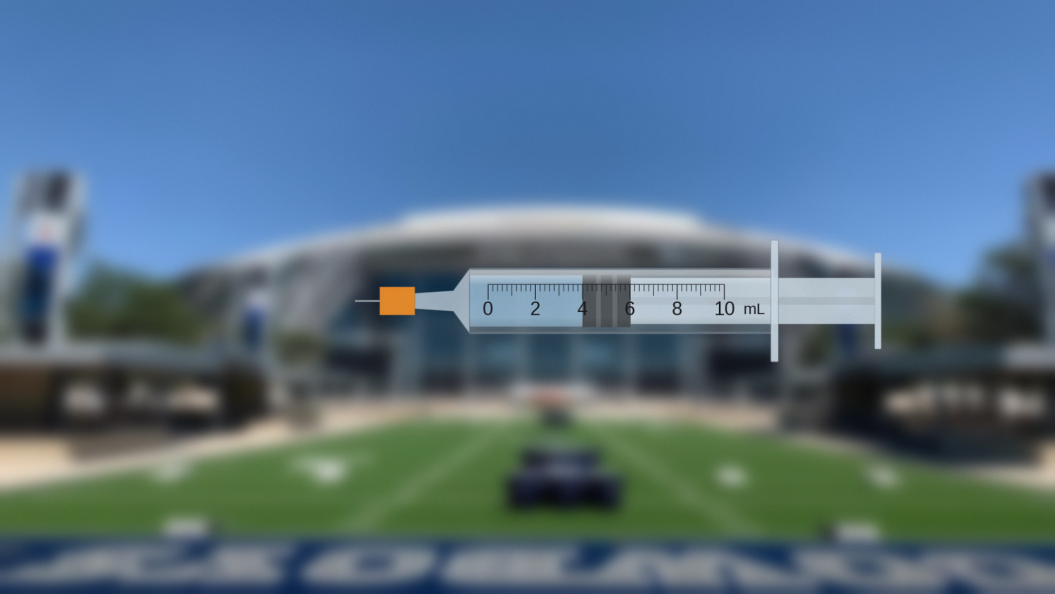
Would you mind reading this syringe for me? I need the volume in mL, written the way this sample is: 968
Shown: 4
